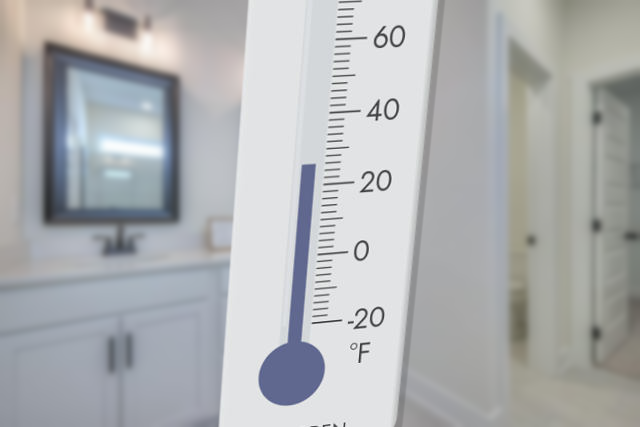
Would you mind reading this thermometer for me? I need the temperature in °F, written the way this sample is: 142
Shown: 26
